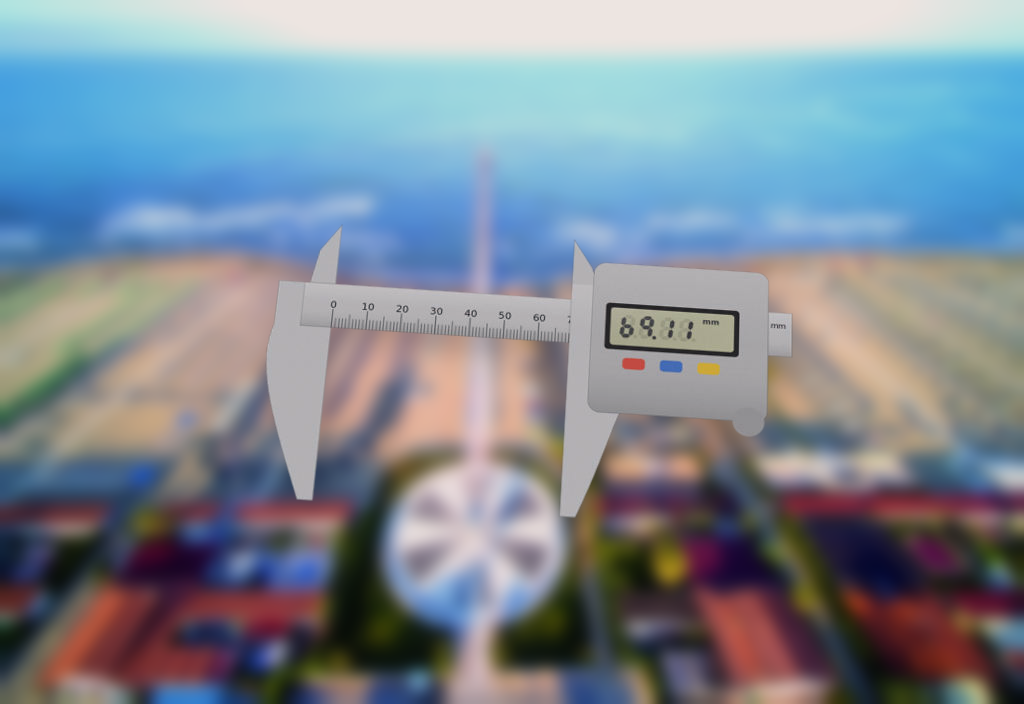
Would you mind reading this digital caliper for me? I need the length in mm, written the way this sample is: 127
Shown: 69.11
